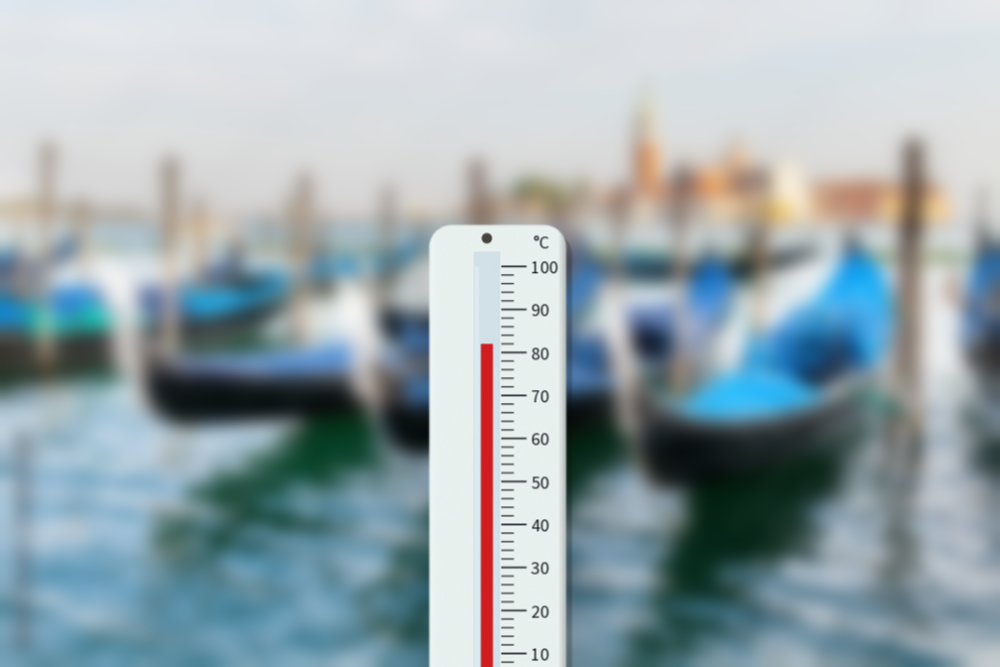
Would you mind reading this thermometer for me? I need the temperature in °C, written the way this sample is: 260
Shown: 82
